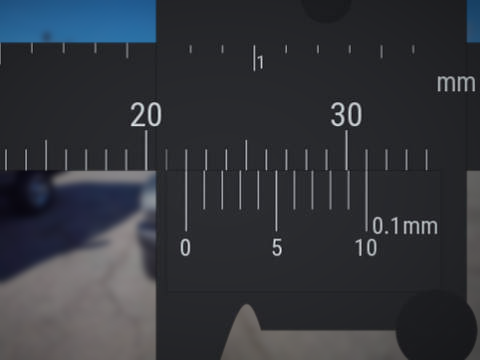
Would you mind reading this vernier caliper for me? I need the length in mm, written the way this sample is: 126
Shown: 22.0
